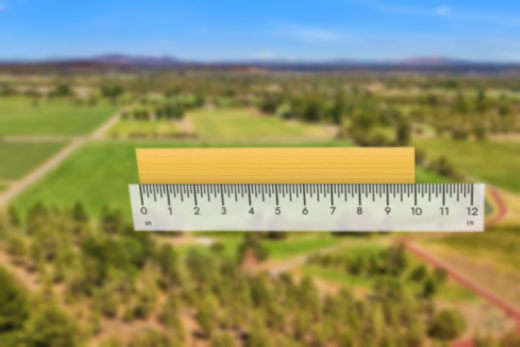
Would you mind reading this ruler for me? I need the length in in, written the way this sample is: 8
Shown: 10
